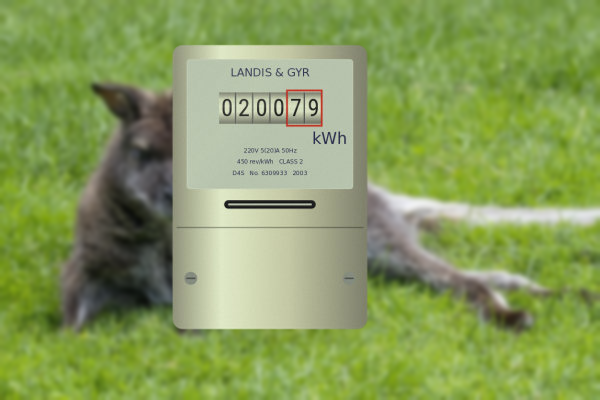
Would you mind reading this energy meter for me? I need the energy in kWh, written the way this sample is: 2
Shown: 200.79
